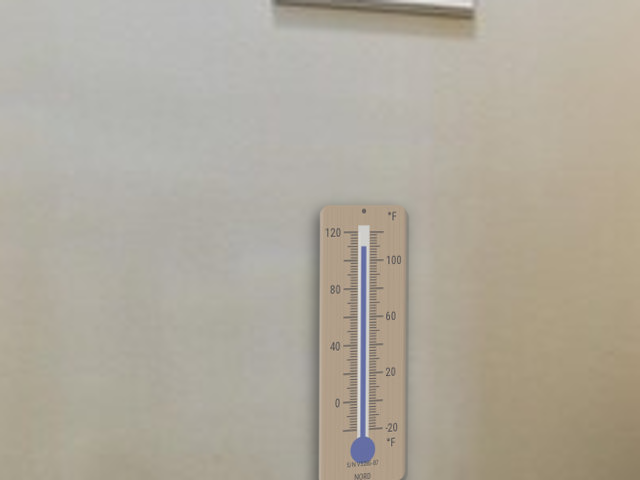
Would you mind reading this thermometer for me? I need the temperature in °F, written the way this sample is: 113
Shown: 110
